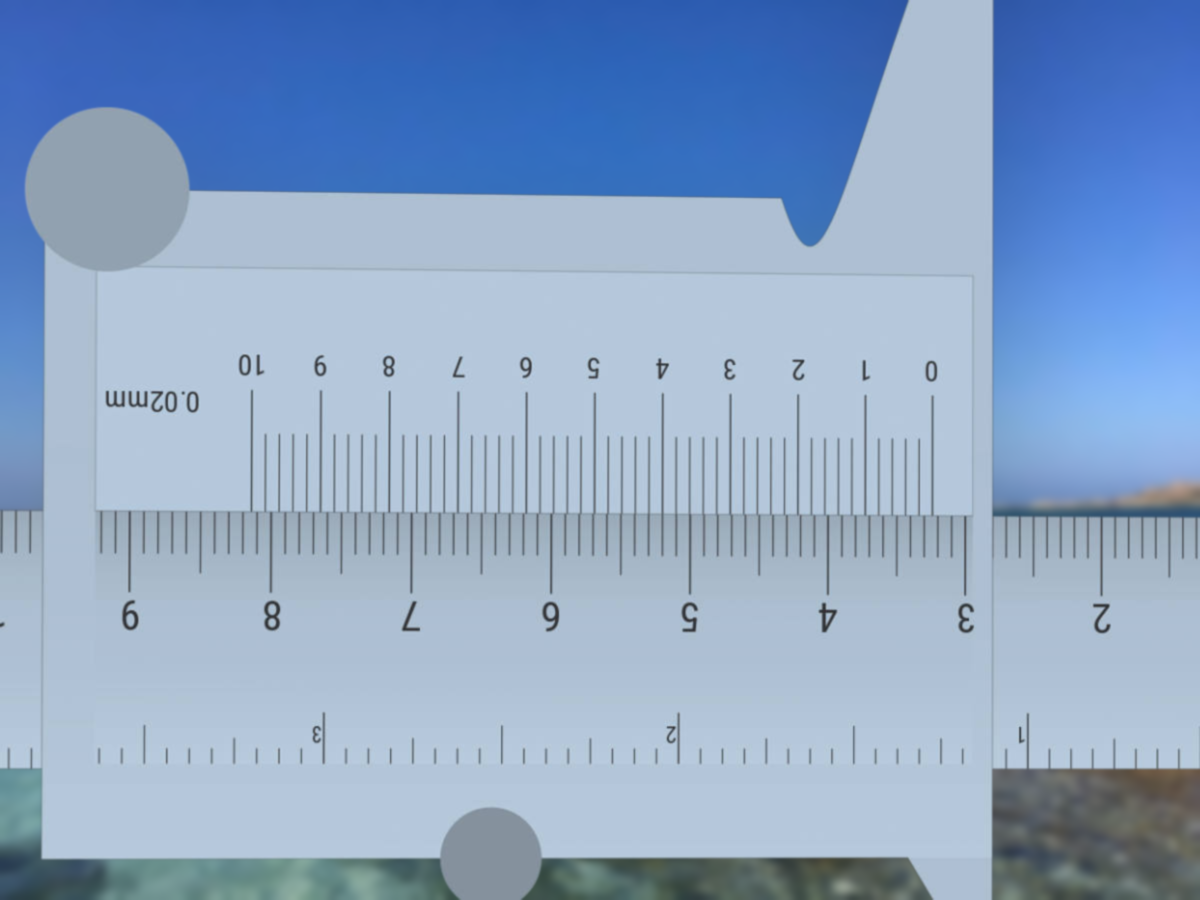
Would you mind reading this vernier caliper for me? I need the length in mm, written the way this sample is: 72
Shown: 32.4
